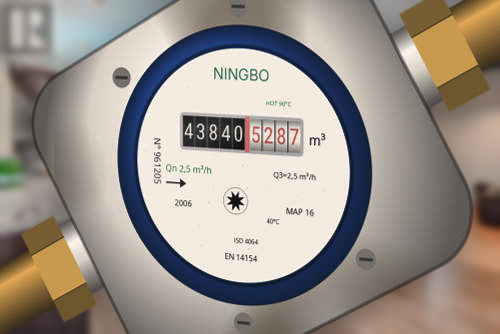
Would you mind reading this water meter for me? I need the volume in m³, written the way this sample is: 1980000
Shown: 43840.5287
